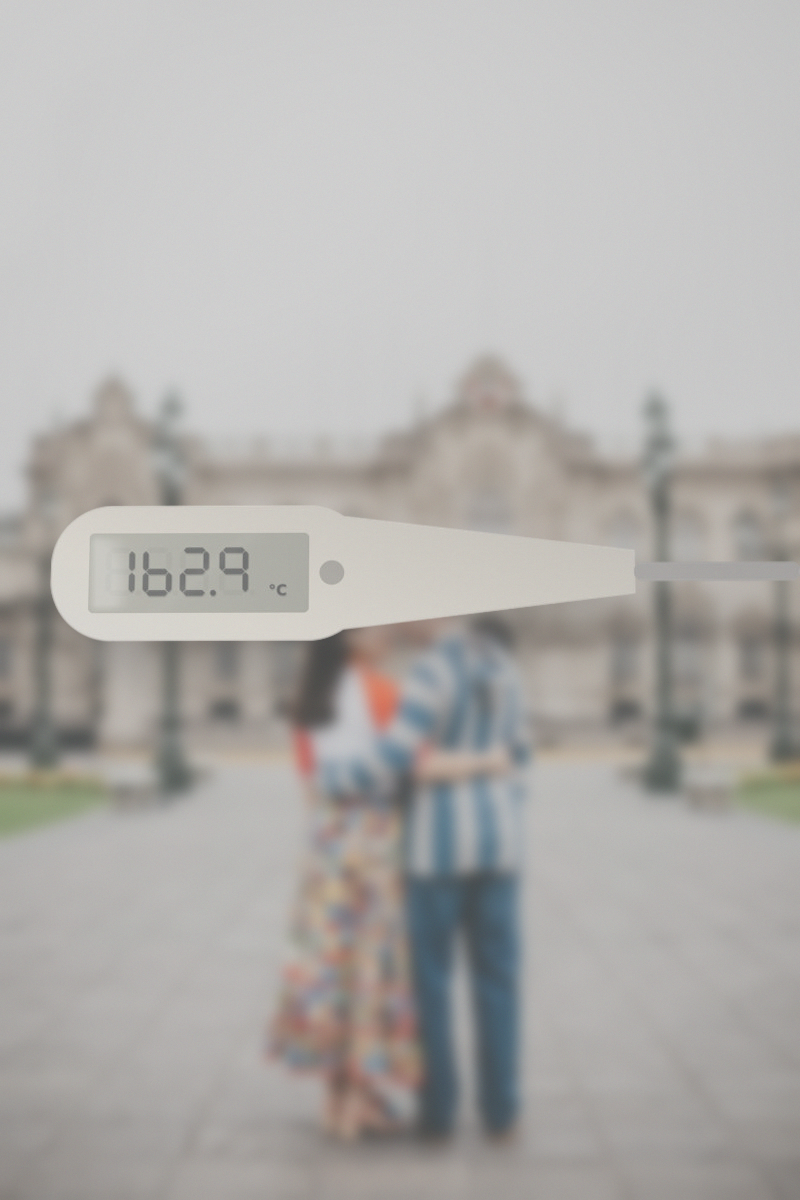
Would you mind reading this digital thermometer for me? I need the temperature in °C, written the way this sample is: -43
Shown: 162.9
